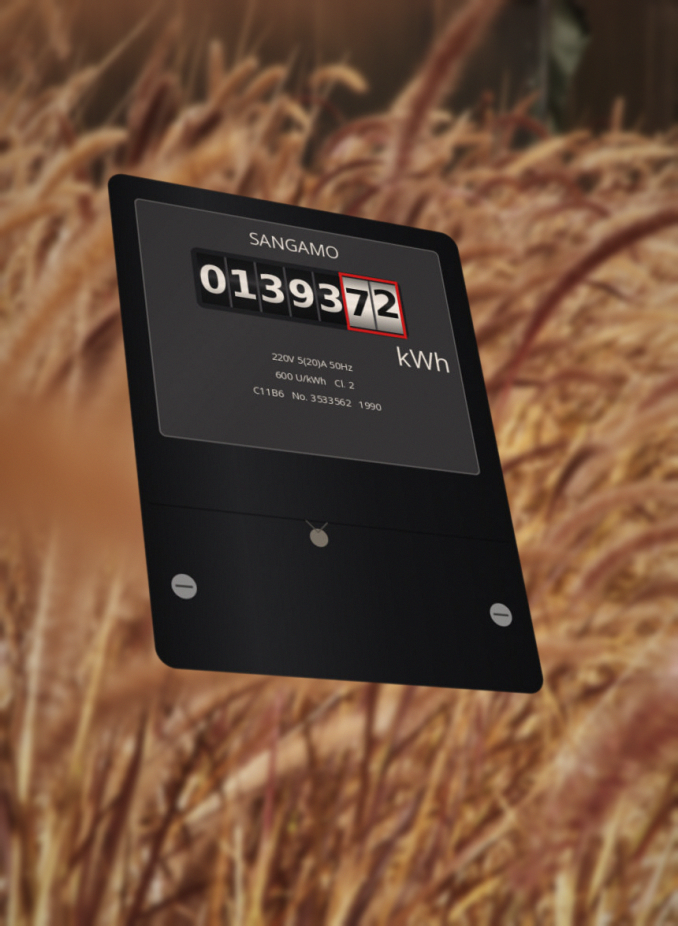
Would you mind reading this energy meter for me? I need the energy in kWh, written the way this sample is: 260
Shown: 1393.72
